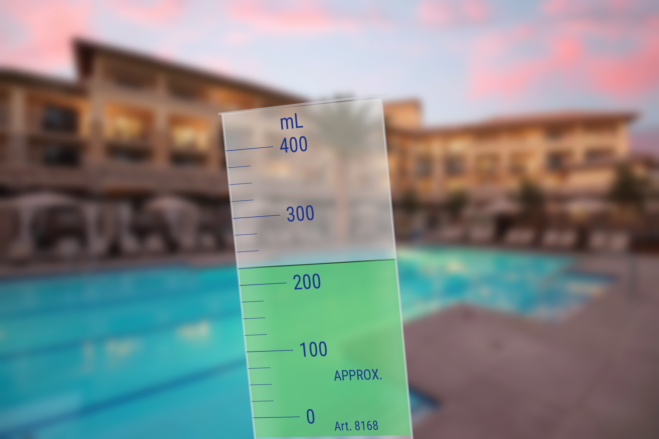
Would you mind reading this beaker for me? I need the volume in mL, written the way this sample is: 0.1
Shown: 225
